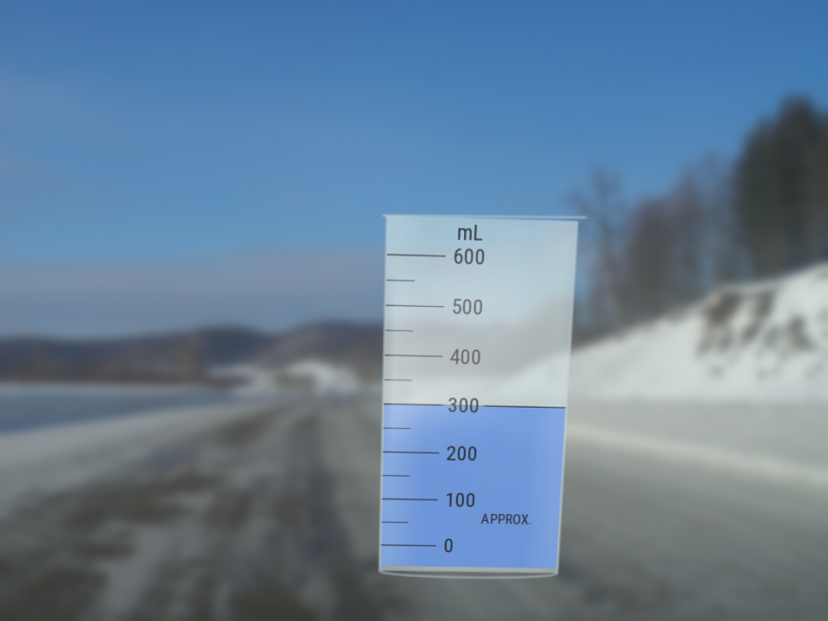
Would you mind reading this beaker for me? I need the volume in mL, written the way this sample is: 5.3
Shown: 300
